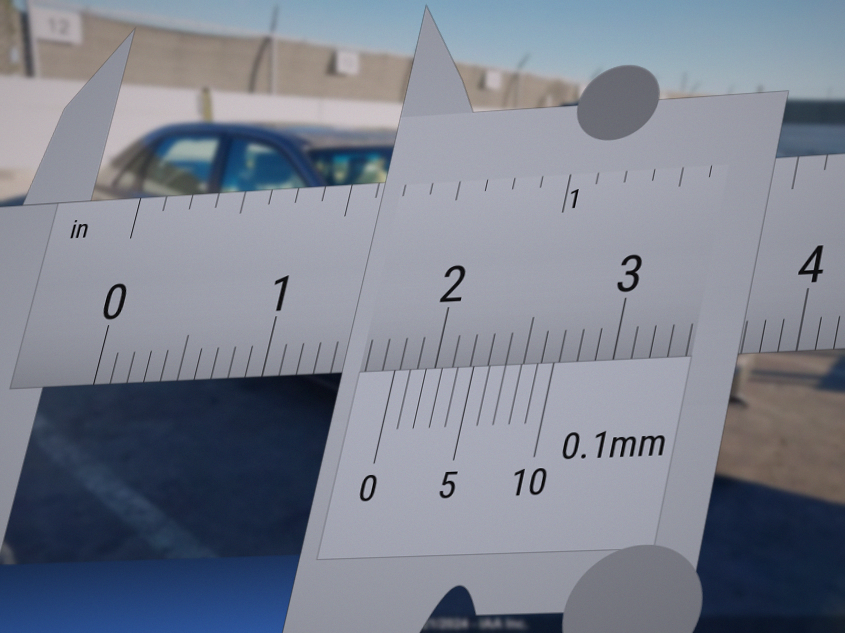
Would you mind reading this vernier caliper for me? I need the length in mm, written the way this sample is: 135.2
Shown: 17.7
